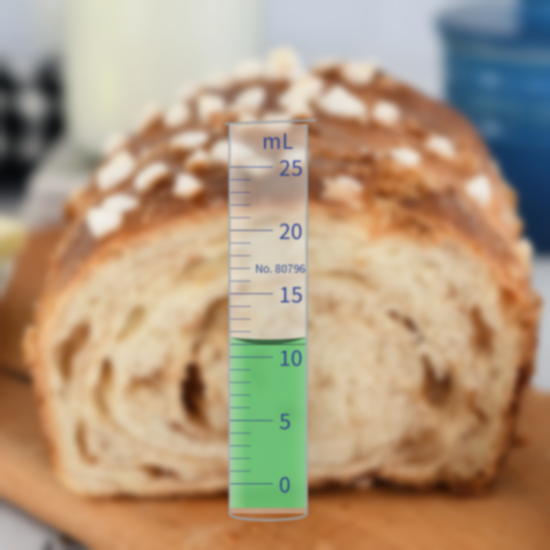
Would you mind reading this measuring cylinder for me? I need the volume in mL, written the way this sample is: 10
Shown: 11
